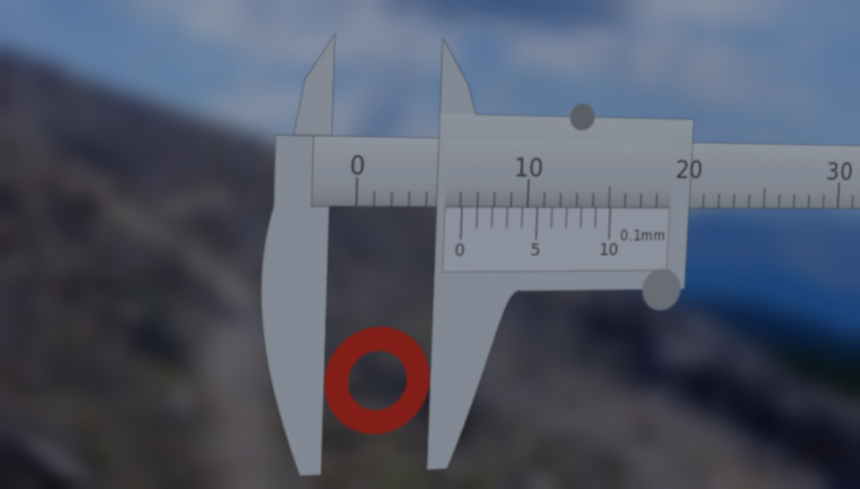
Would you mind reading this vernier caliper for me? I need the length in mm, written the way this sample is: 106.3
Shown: 6.1
